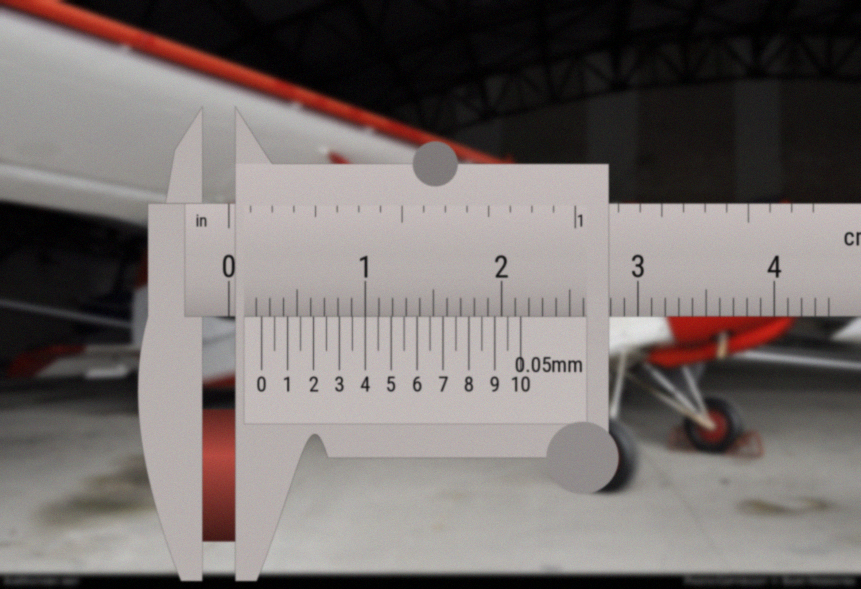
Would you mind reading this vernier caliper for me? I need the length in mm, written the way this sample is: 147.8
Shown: 2.4
